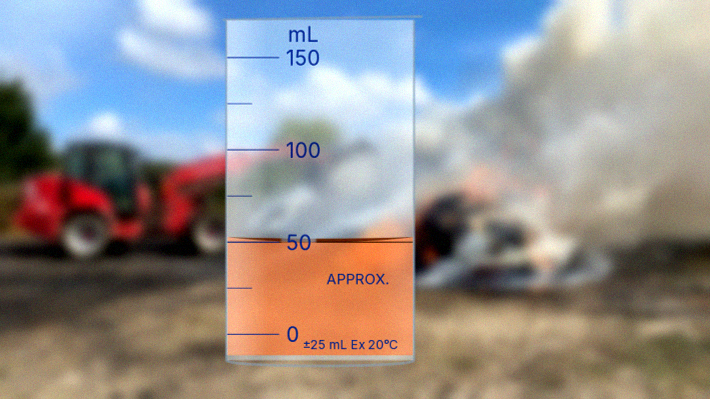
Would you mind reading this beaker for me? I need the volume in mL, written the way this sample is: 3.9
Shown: 50
